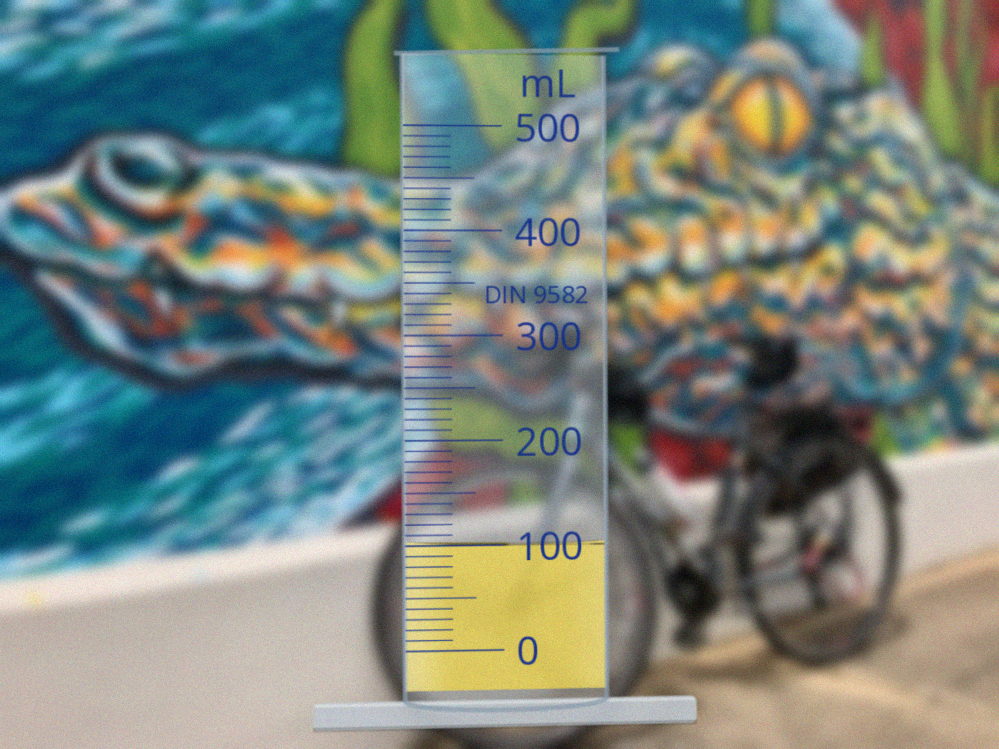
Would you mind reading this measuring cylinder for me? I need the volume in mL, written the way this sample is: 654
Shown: 100
